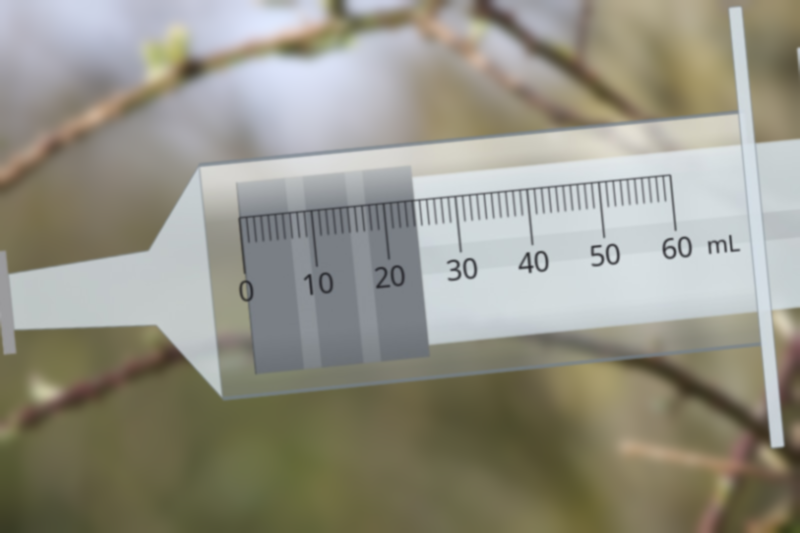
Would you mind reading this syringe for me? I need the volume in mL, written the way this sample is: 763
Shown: 0
